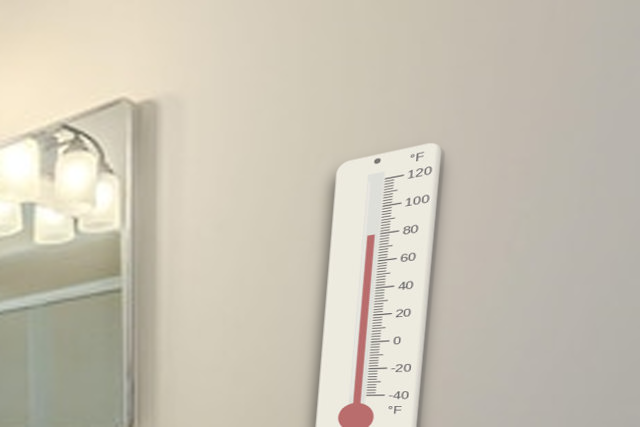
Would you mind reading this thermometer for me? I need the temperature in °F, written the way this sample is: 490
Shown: 80
